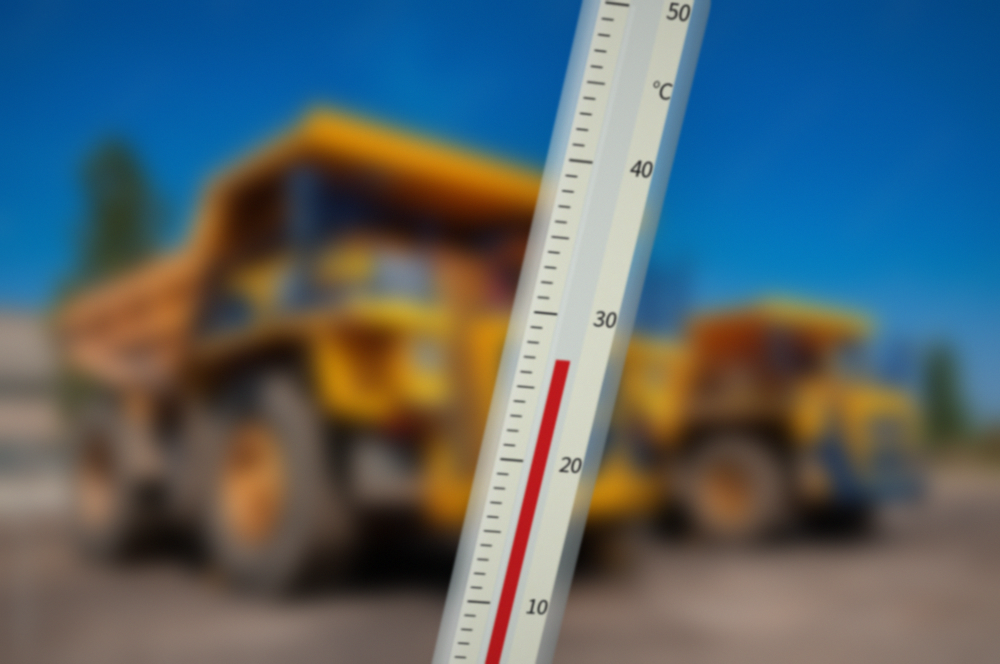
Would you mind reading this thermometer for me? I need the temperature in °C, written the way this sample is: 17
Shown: 27
